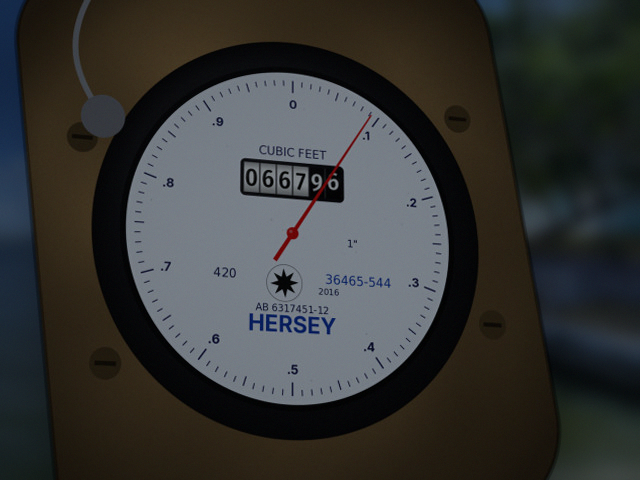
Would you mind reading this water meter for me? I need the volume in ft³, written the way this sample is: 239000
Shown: 66796.09
